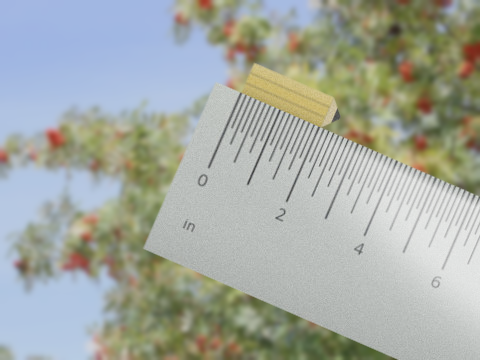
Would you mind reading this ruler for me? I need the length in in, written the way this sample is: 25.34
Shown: 2.375
